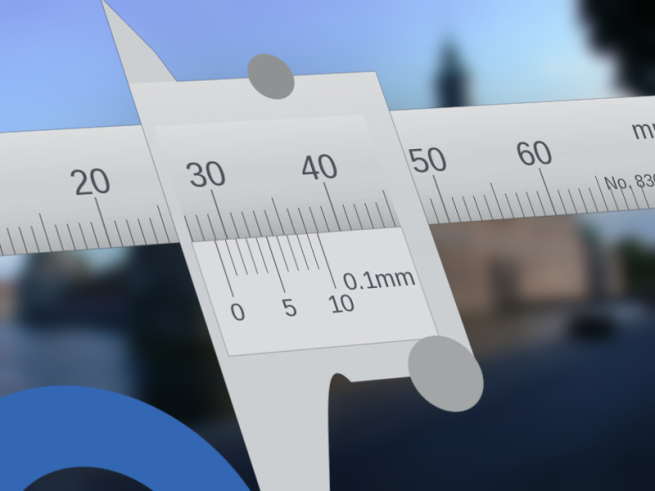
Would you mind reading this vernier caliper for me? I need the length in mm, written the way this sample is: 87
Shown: 28.9
